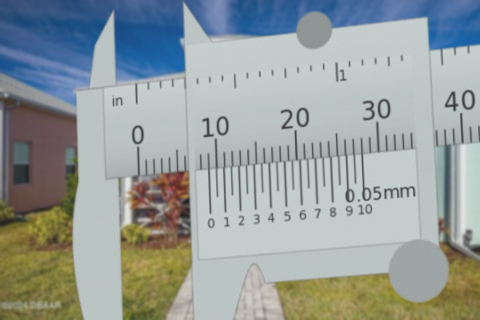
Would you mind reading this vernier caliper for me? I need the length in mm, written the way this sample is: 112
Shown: 9.0
